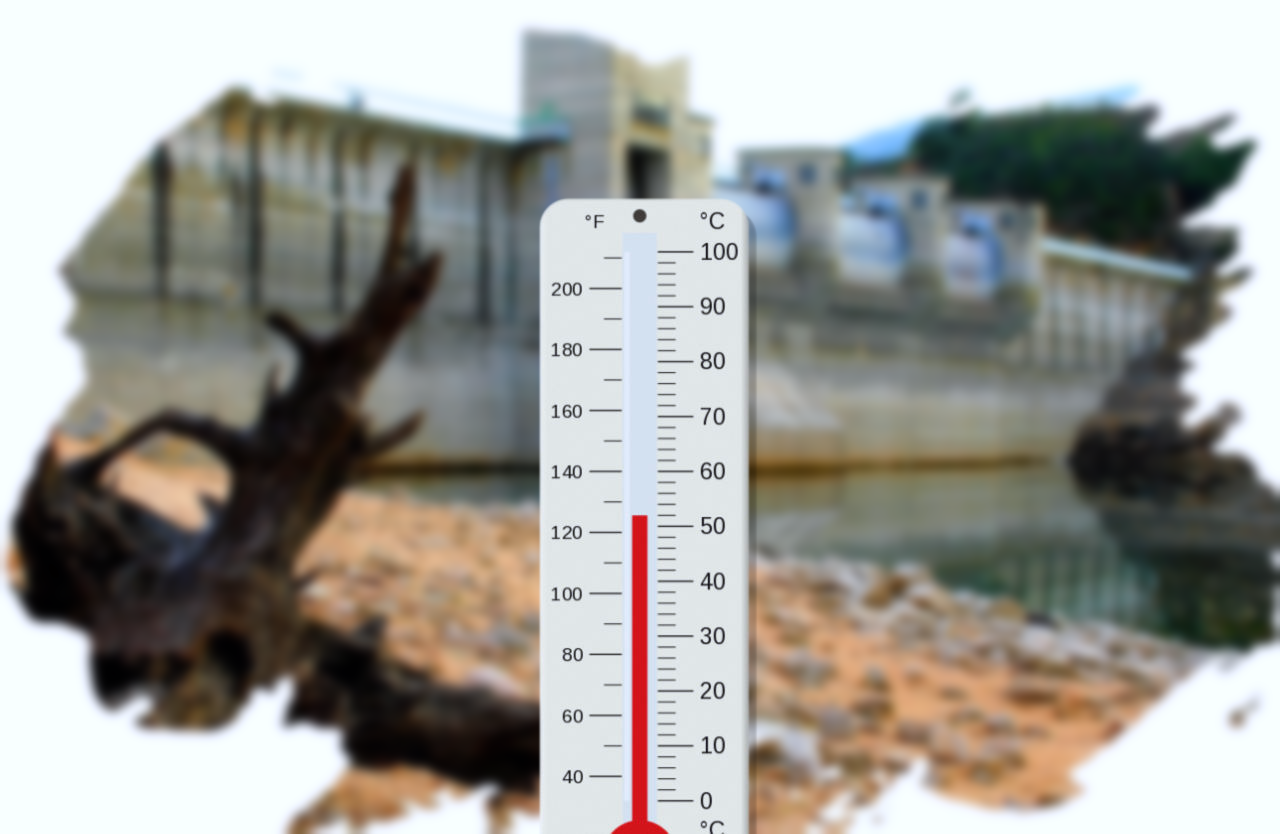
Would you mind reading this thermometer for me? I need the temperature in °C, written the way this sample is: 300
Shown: 52
